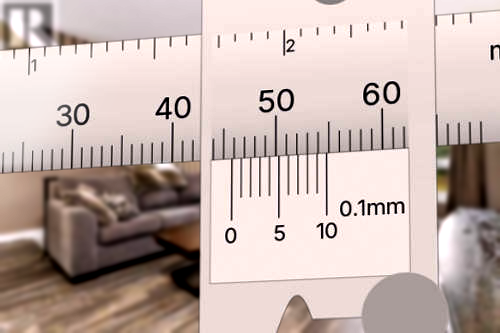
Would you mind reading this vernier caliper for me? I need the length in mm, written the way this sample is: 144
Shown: 45.8
